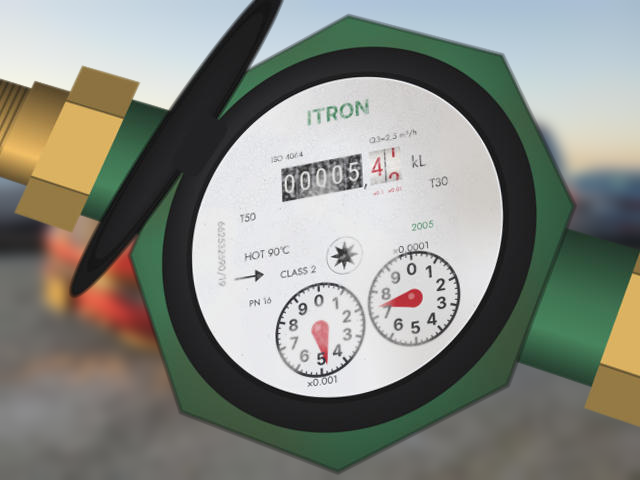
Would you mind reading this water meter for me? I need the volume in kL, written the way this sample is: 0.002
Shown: 5.4147
